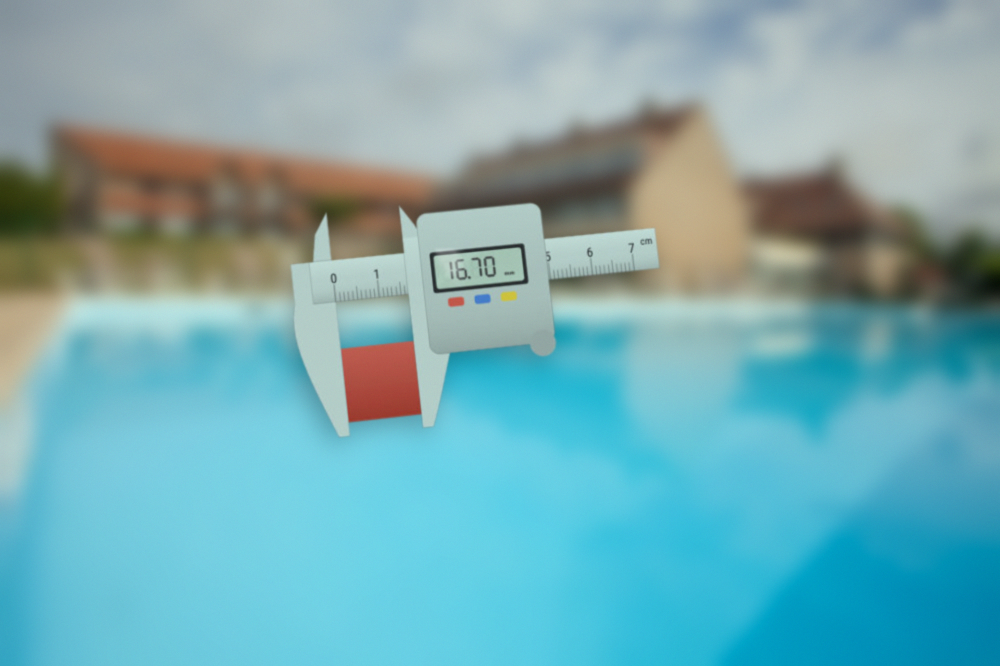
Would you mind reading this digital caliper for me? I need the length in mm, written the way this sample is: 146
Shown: 16.70
